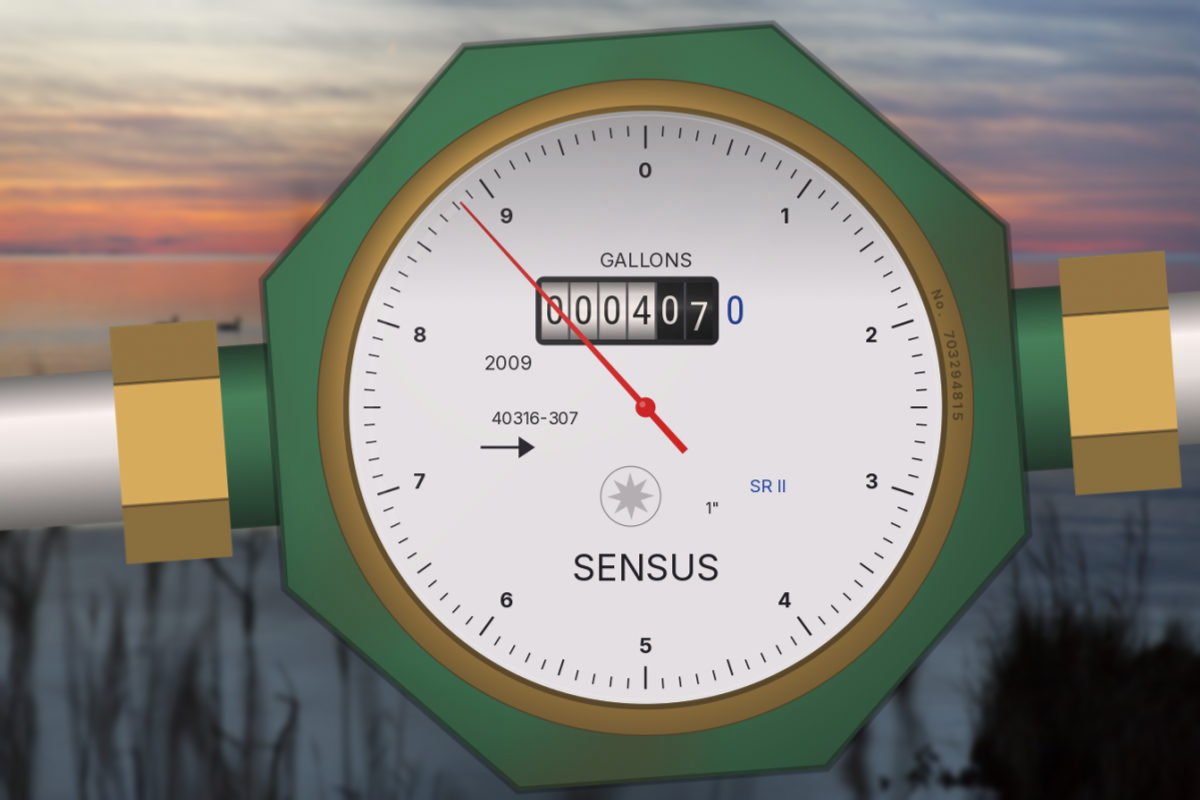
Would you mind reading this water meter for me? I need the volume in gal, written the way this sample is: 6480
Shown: 4068.8
